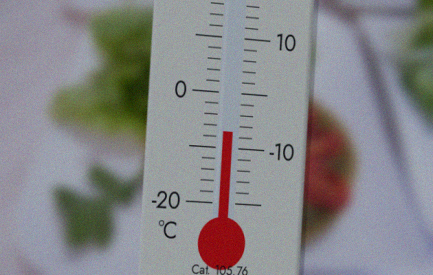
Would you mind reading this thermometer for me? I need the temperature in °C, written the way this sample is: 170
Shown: -7
